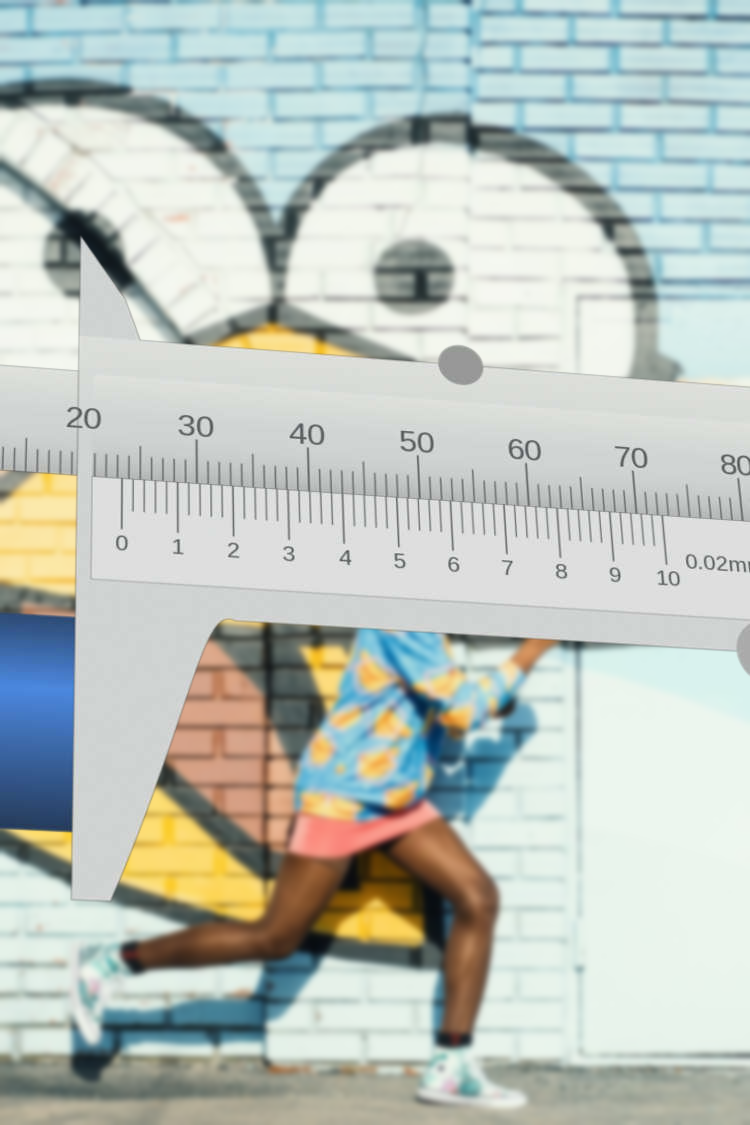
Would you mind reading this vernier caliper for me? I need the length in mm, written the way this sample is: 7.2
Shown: 23.4
